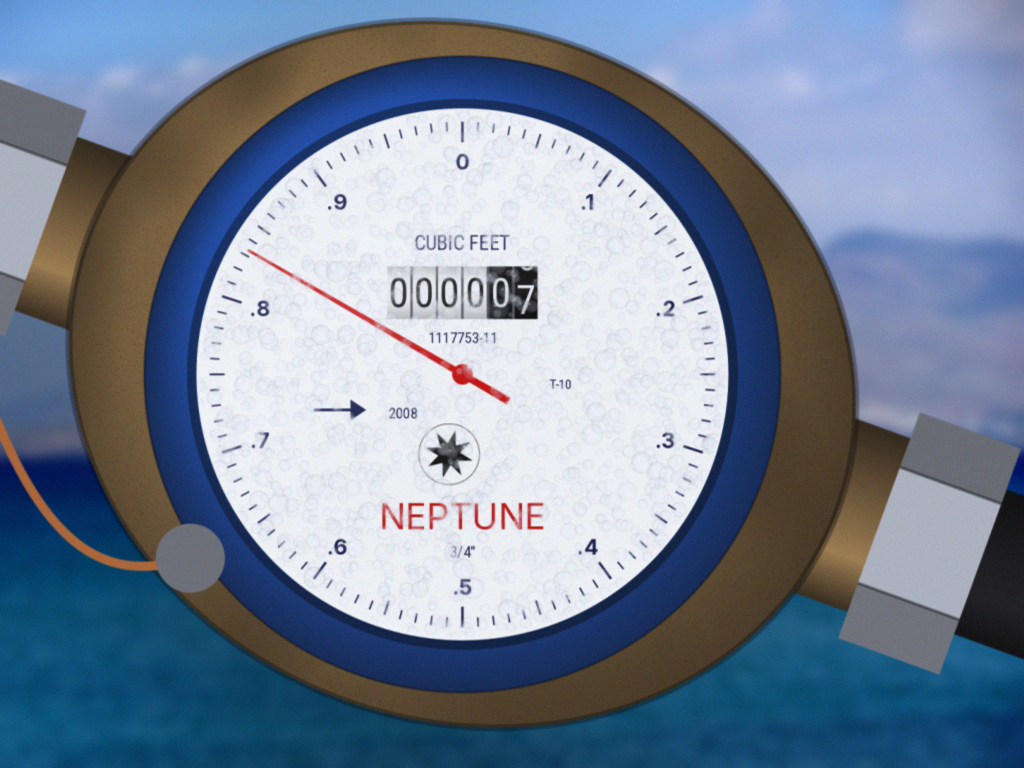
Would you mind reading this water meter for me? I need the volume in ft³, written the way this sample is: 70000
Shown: 6.83
